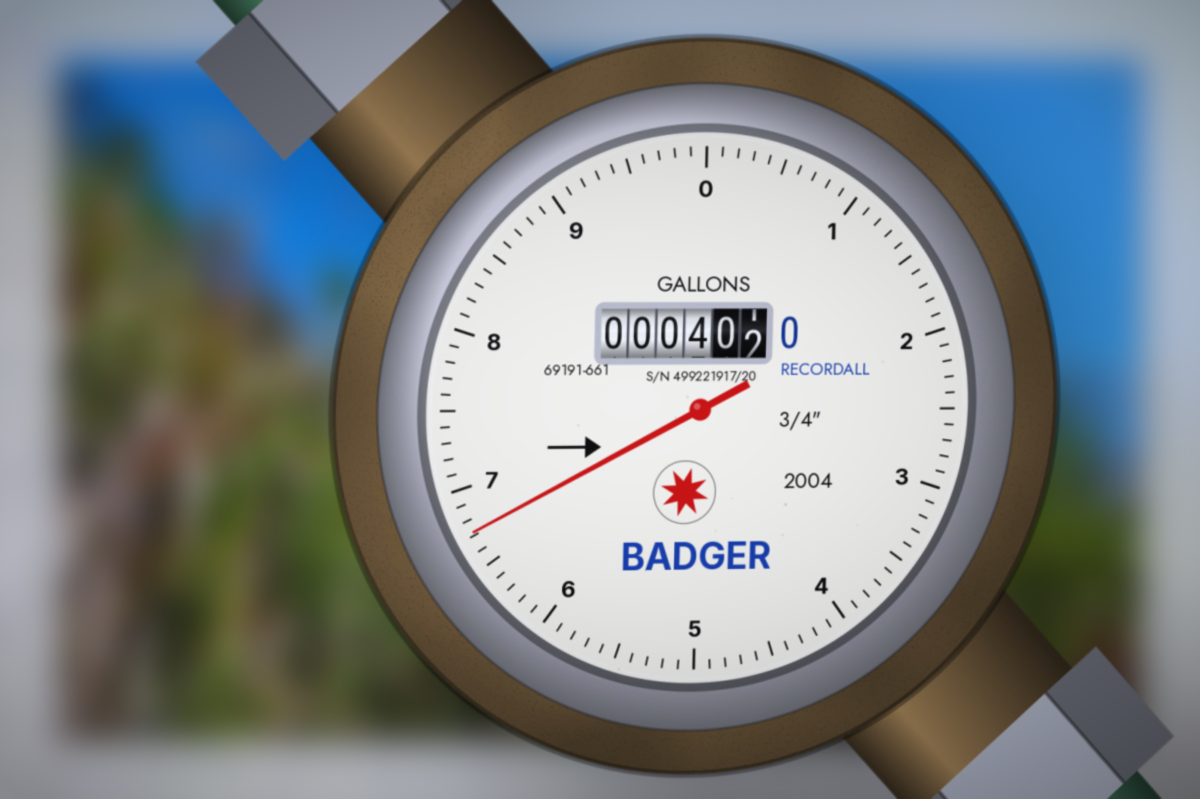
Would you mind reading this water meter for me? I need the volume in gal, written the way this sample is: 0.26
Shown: 4016.7
